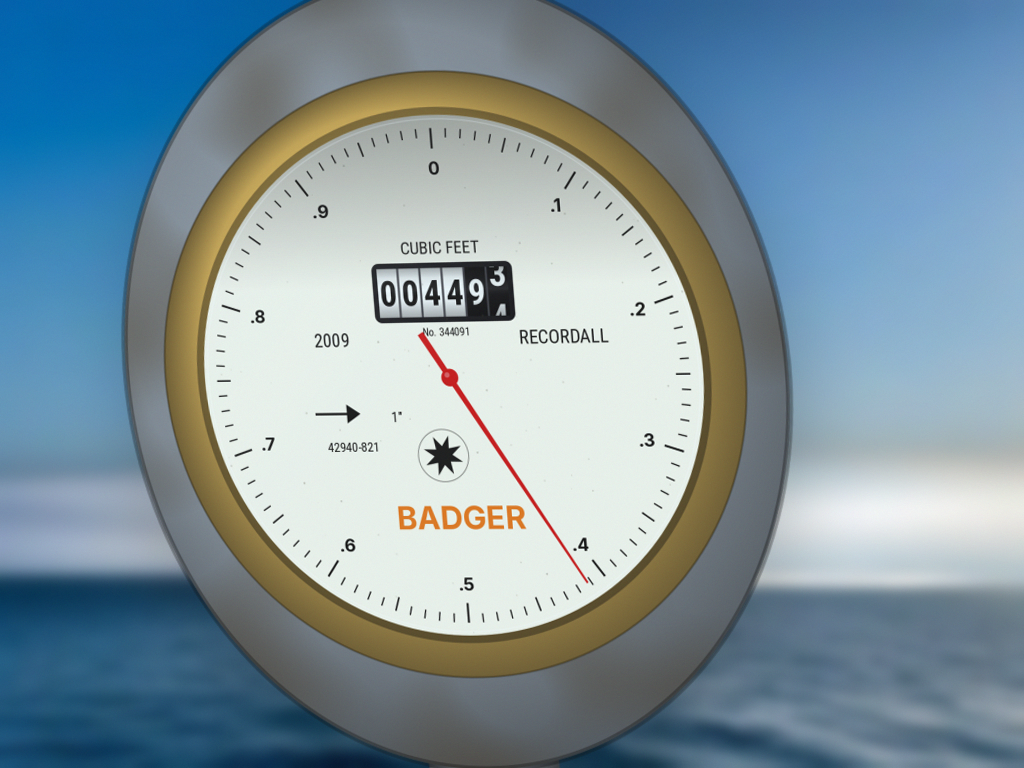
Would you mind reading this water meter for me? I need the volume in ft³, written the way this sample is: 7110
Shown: 4493.41
